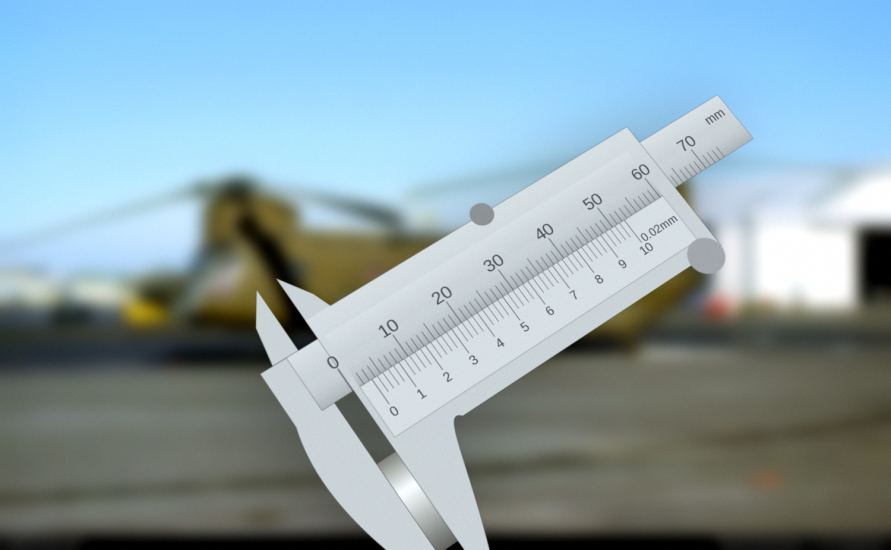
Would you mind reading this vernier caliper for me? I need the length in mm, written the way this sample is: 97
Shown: 3.4
